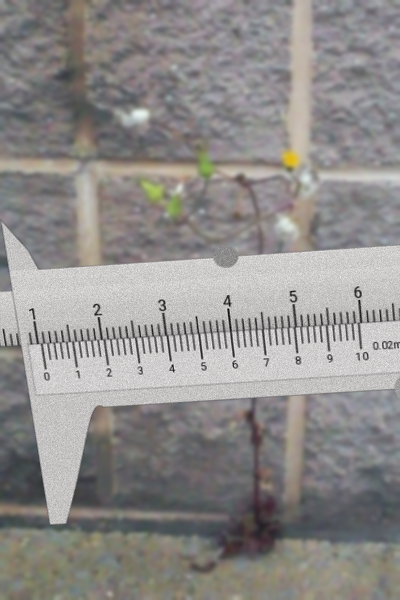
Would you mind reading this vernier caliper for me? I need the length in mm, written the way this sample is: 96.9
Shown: 10.6
